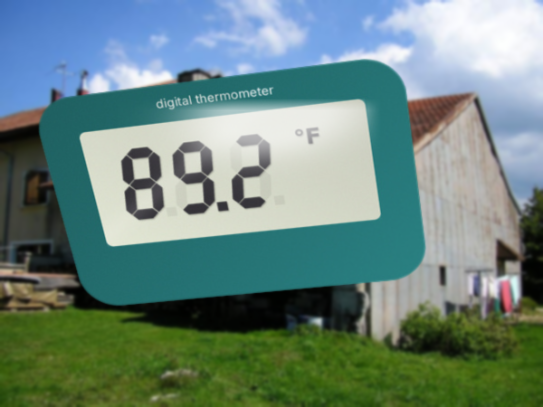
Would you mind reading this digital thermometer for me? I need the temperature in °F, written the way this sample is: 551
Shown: 89.2
